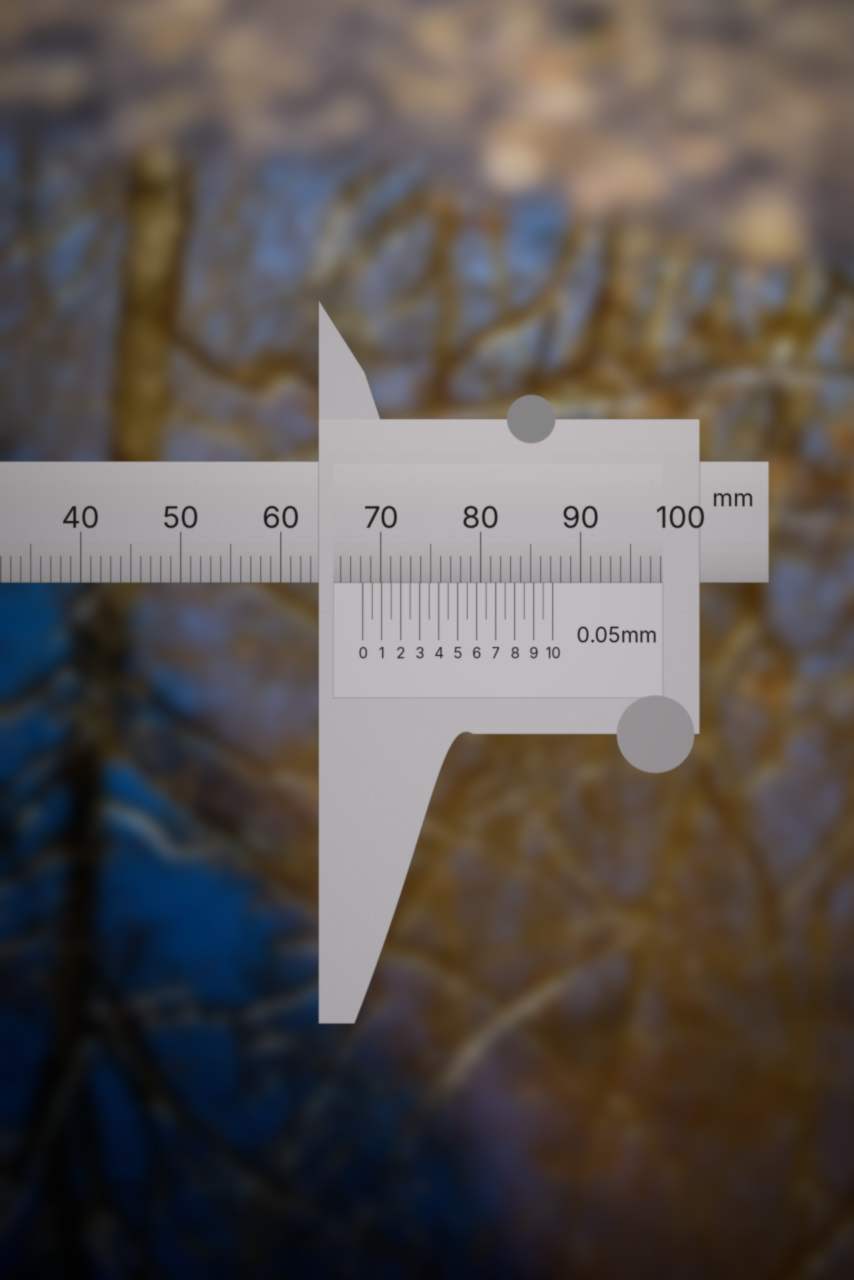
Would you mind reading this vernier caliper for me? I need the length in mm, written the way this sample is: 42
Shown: 68.2
